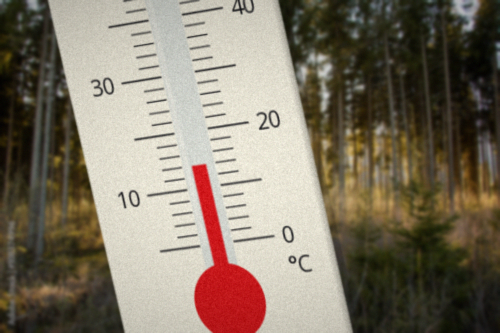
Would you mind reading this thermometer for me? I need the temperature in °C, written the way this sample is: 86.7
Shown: 14
